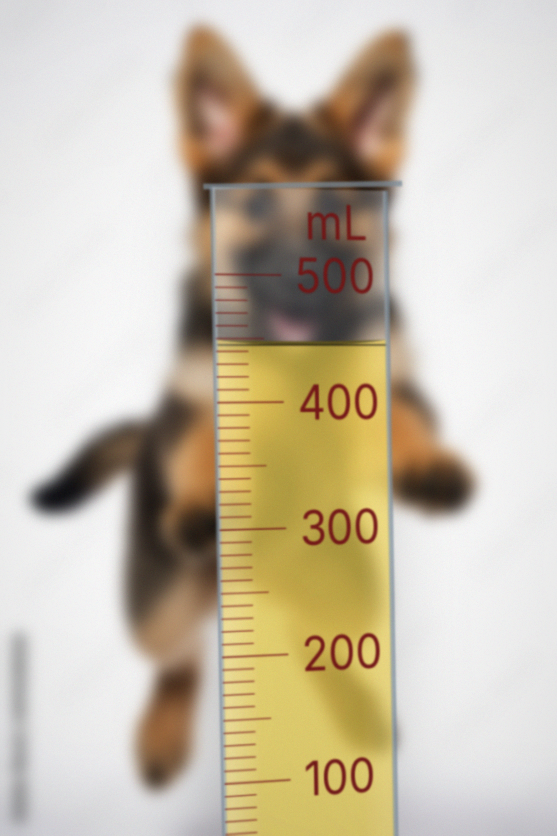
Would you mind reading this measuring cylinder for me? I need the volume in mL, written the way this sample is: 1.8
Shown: 445
